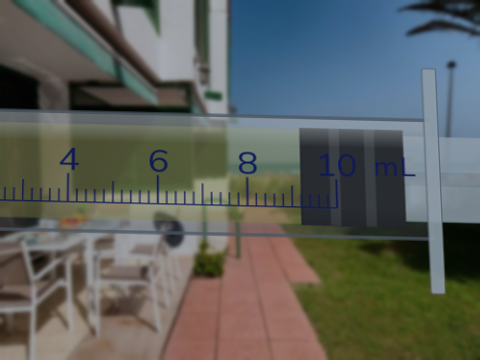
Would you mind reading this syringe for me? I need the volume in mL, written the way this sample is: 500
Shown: 9.2
